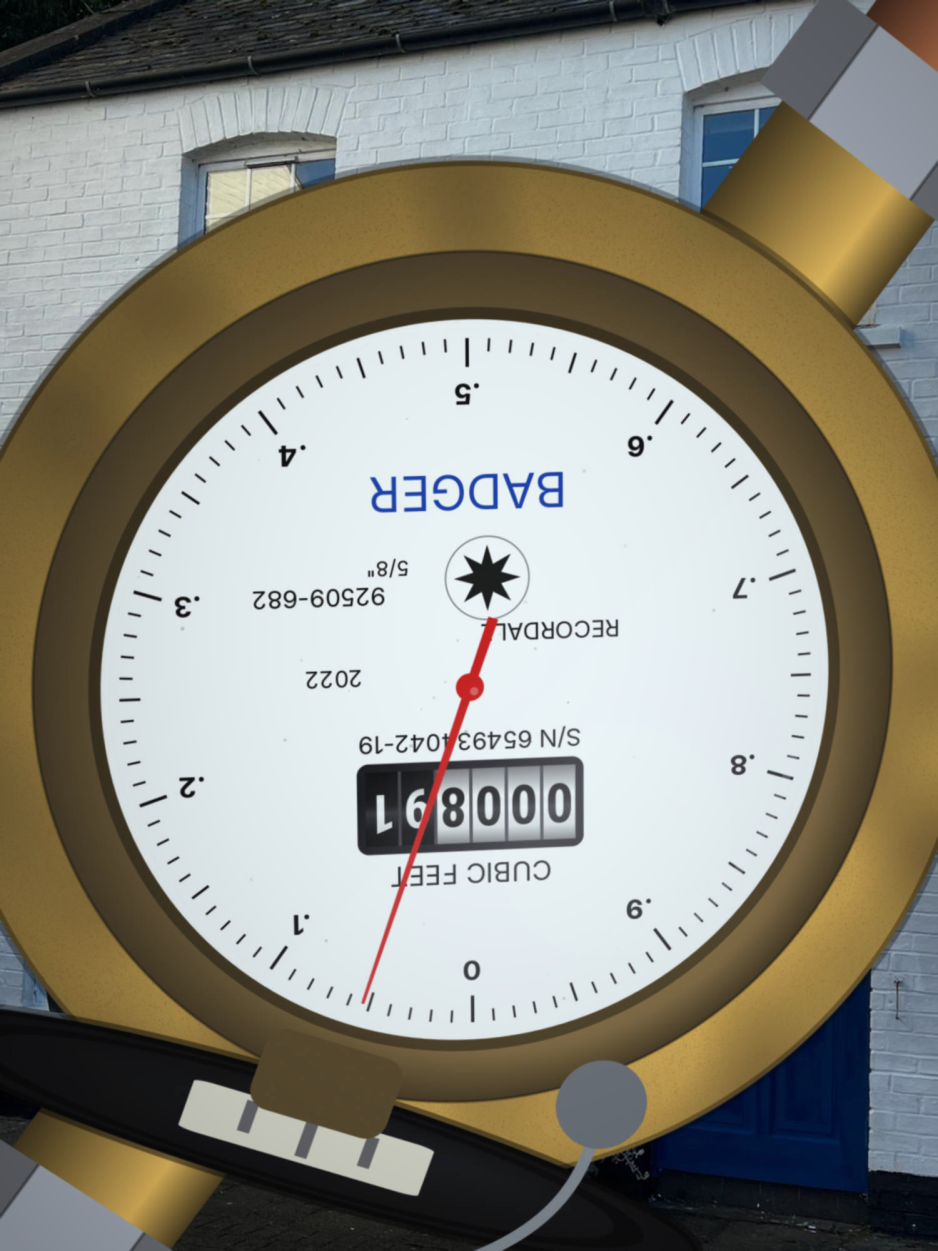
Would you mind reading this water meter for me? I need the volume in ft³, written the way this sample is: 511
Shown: 891.05
